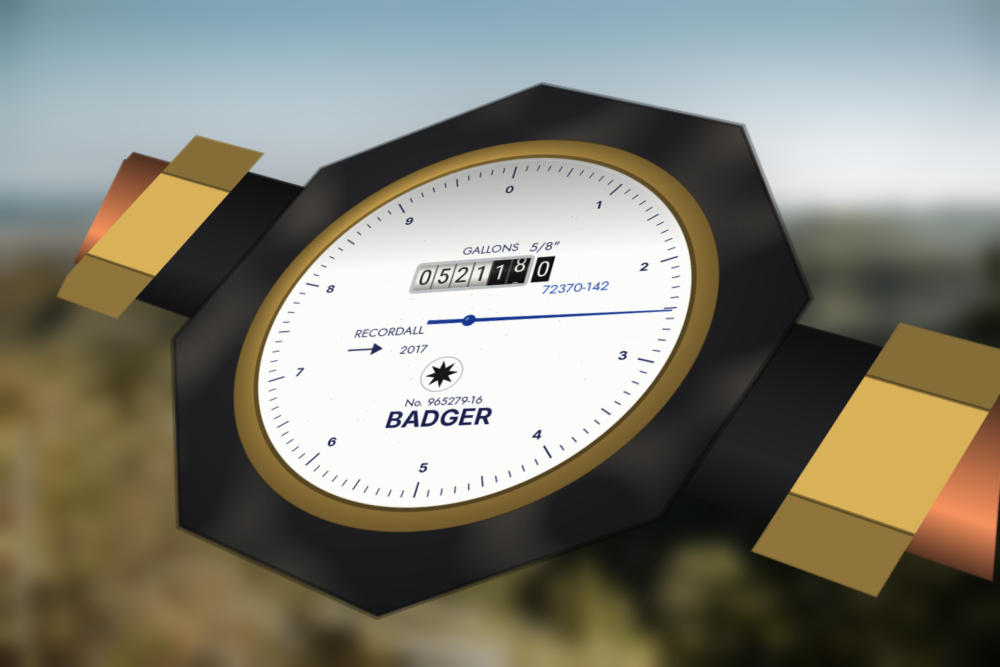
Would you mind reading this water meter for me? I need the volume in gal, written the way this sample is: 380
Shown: 521182.5
